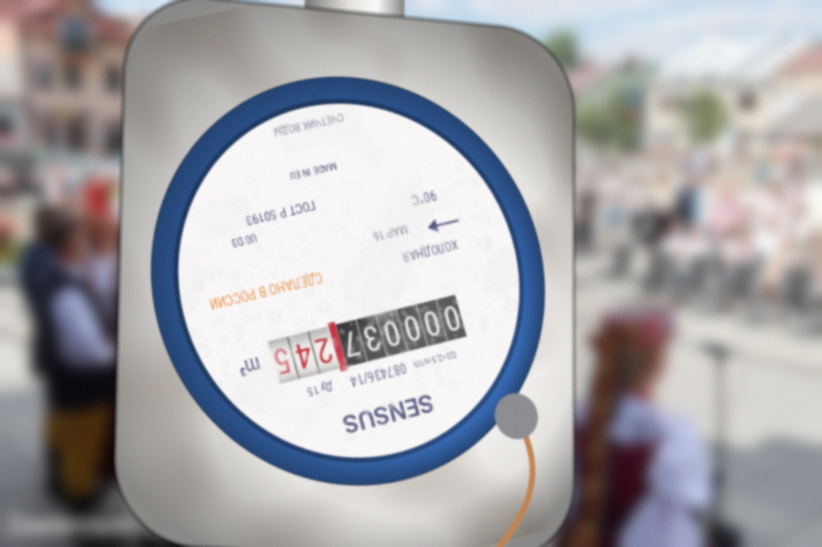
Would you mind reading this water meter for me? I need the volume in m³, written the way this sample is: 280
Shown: 37.245
